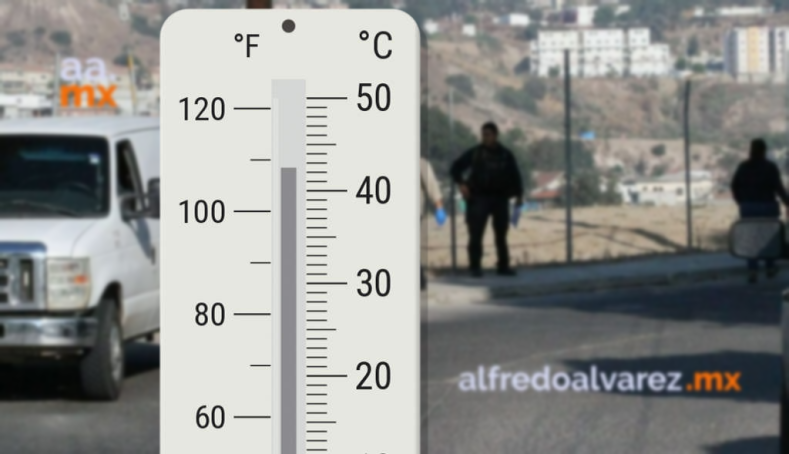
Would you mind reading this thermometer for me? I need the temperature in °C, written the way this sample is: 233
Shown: 42.5
